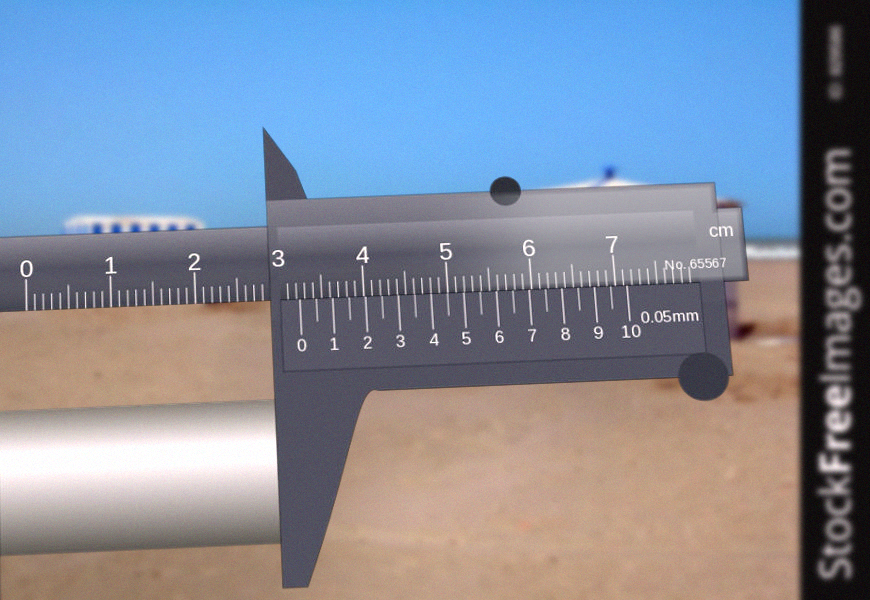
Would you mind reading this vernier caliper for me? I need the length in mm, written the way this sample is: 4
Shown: 32.4
